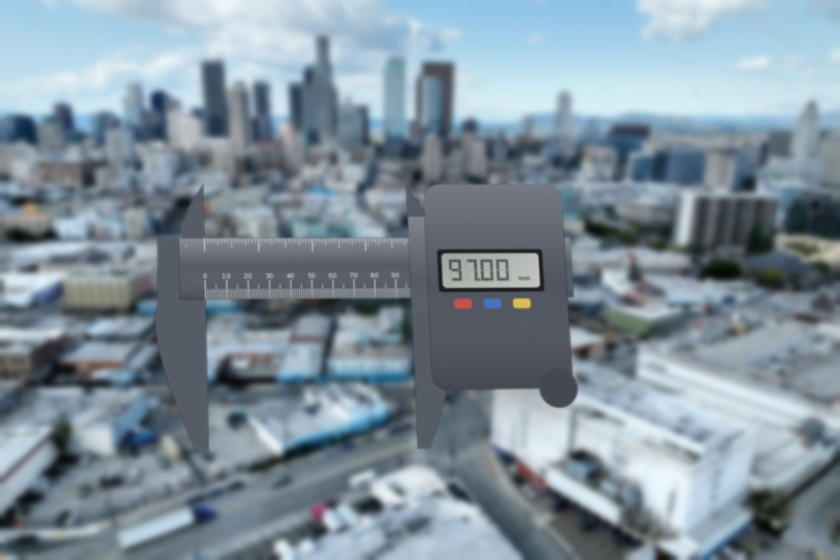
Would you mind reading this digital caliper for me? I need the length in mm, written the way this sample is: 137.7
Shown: 97.00
